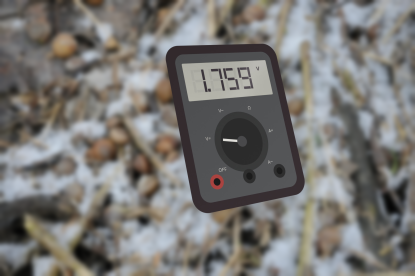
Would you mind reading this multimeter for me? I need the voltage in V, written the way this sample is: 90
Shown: 1.759
